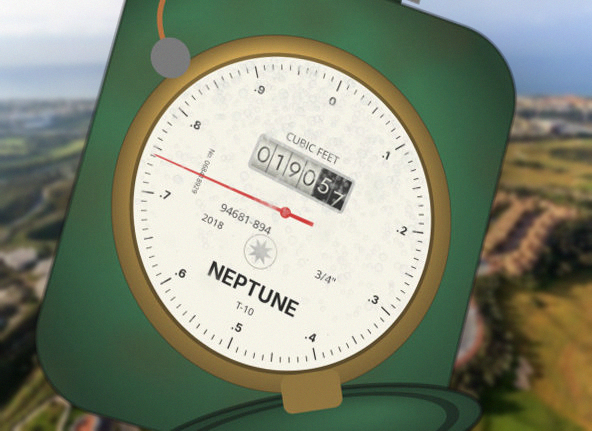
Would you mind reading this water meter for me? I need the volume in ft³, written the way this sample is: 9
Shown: 19056.74
